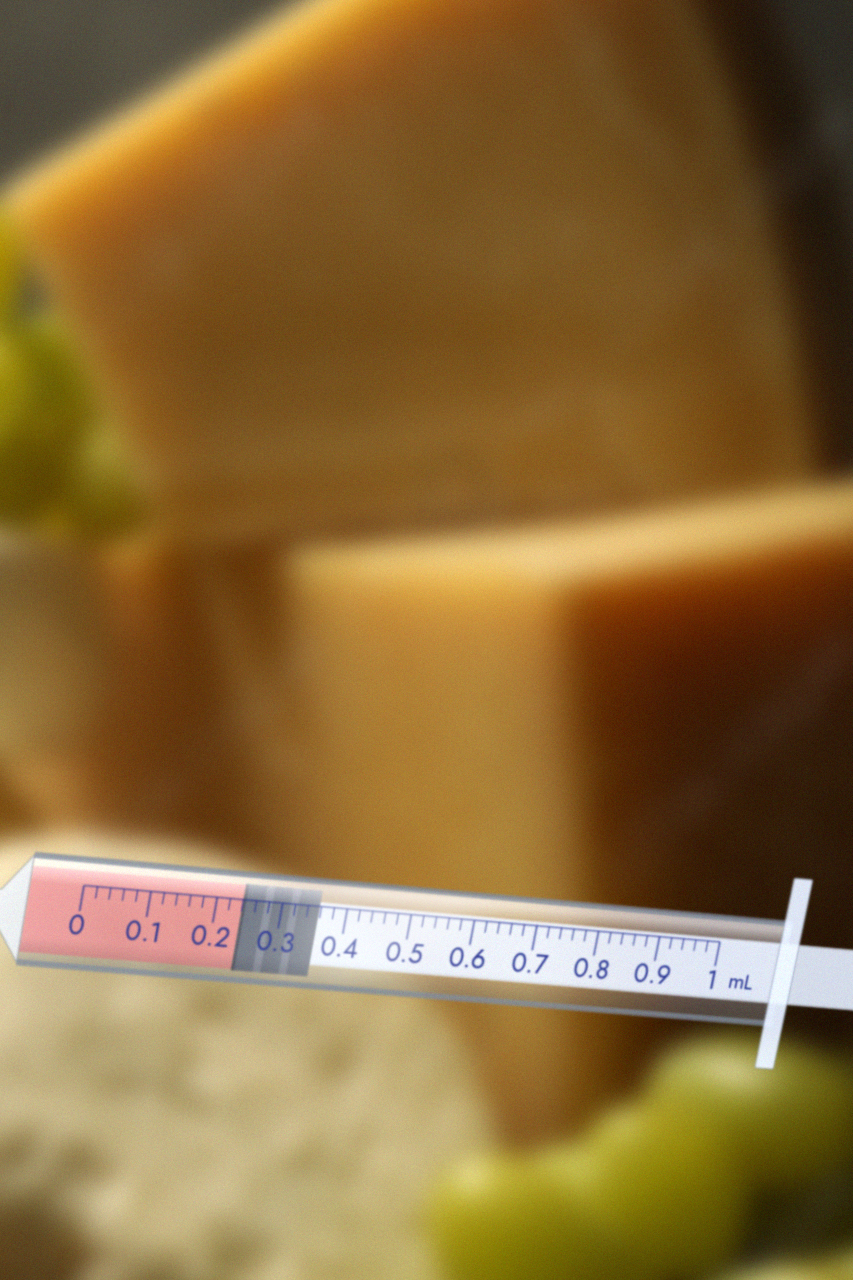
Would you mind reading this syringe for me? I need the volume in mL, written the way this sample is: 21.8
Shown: 0.24
